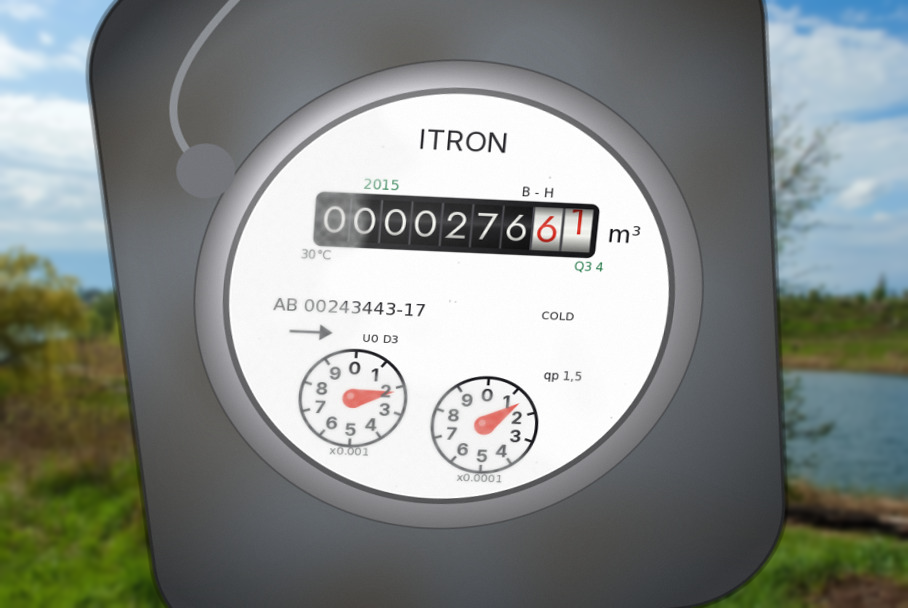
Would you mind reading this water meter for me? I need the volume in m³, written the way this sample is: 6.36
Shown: 276.6121
